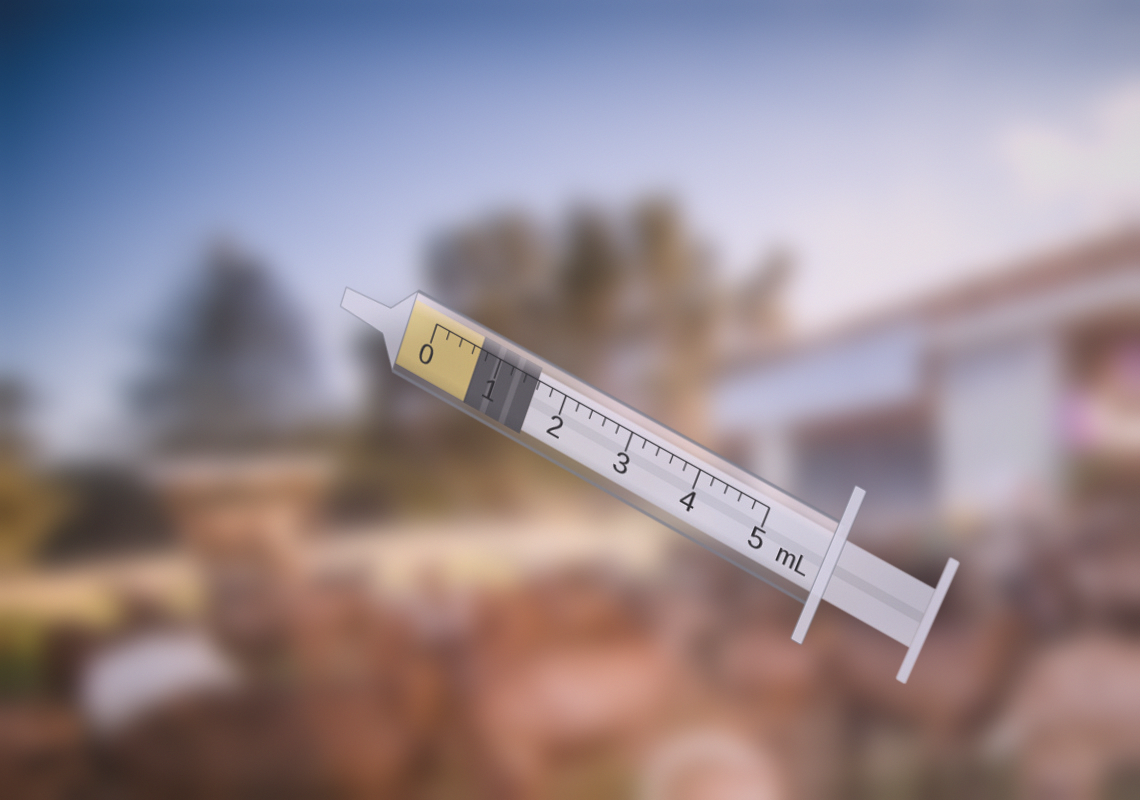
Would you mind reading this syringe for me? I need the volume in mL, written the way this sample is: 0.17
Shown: 0.7
